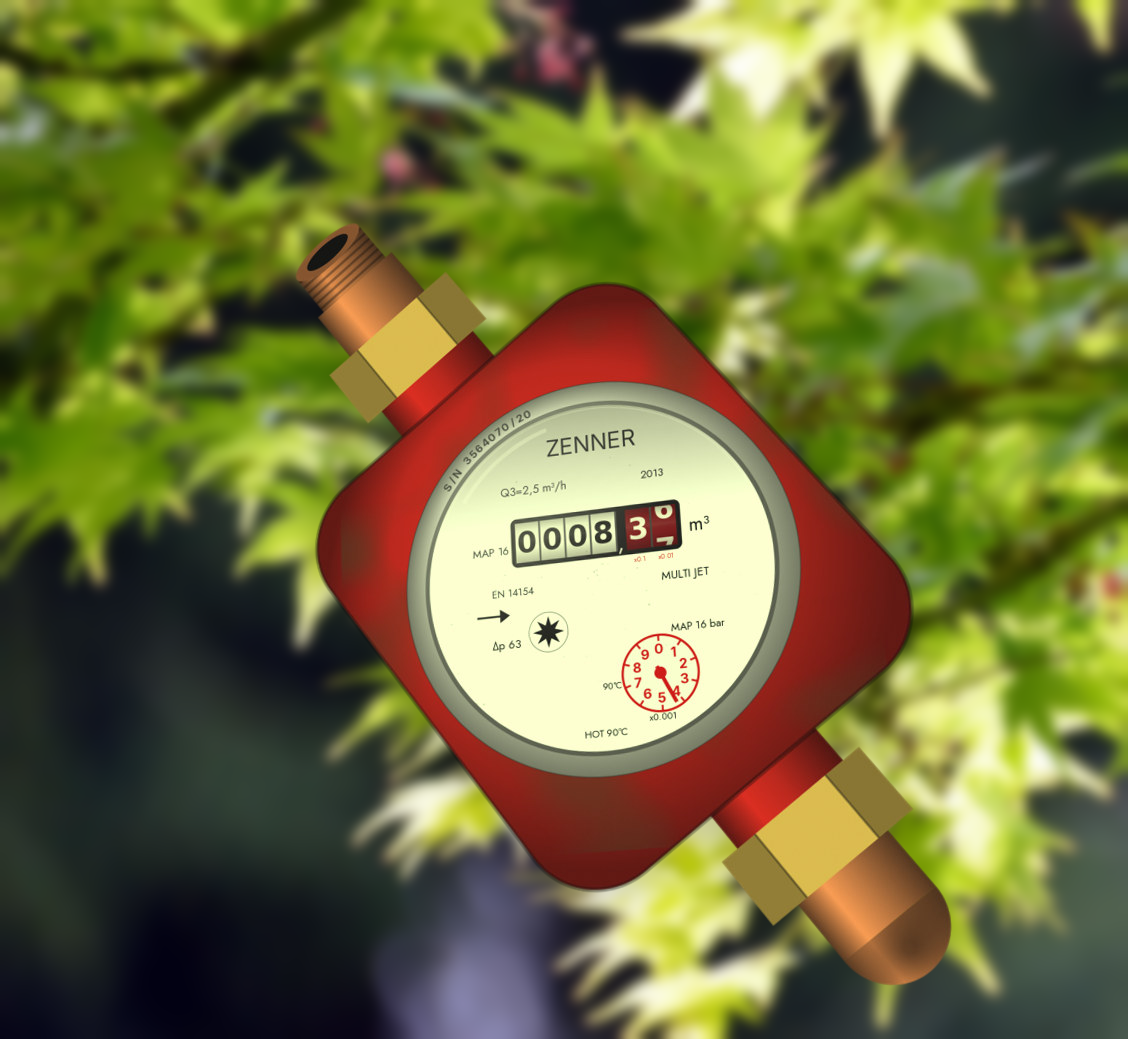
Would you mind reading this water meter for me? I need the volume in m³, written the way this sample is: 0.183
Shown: 8.364
